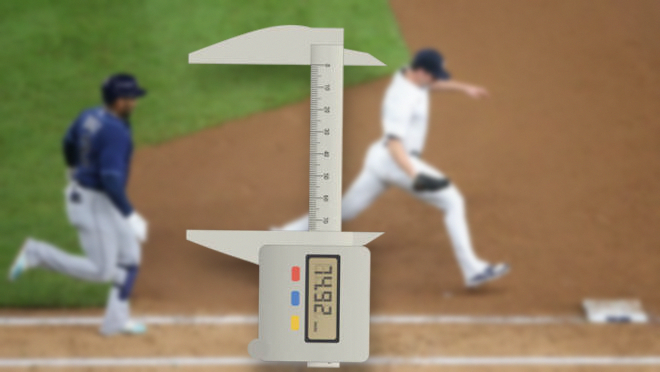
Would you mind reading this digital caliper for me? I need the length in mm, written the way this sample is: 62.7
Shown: 74.92
